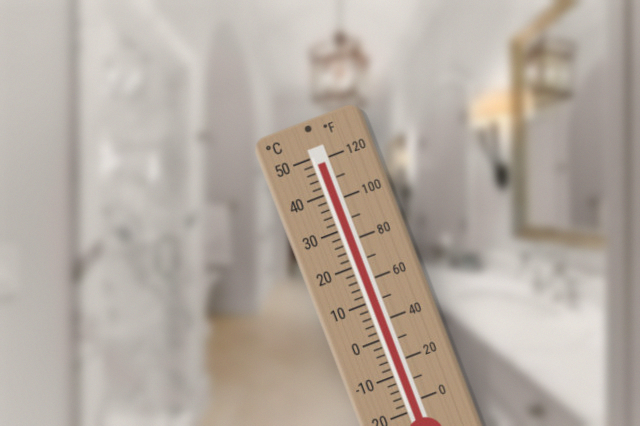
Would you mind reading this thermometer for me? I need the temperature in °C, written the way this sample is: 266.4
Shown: 48
